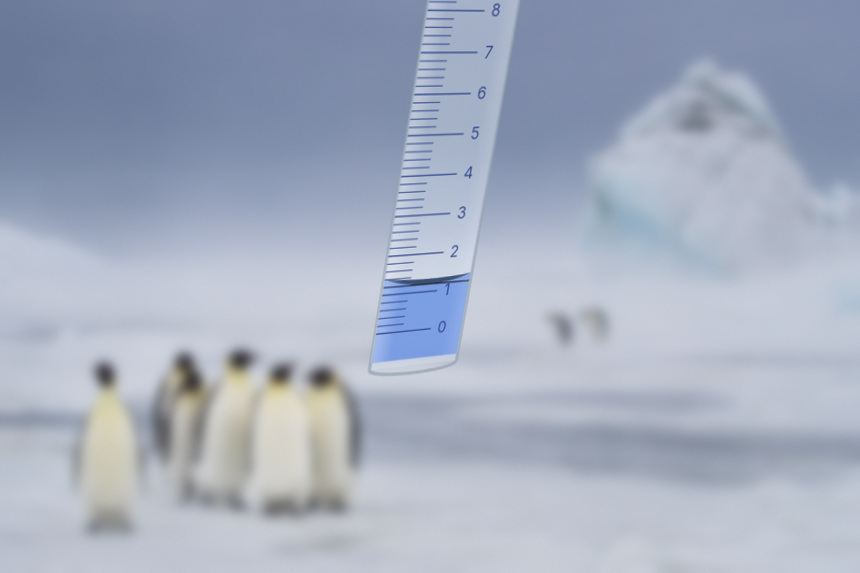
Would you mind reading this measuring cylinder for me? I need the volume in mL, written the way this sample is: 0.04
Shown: 1.2
